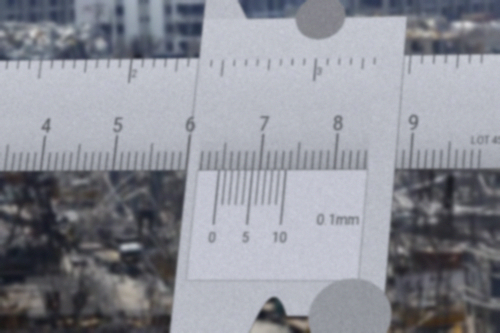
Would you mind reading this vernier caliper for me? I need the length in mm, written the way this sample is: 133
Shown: 64.5
